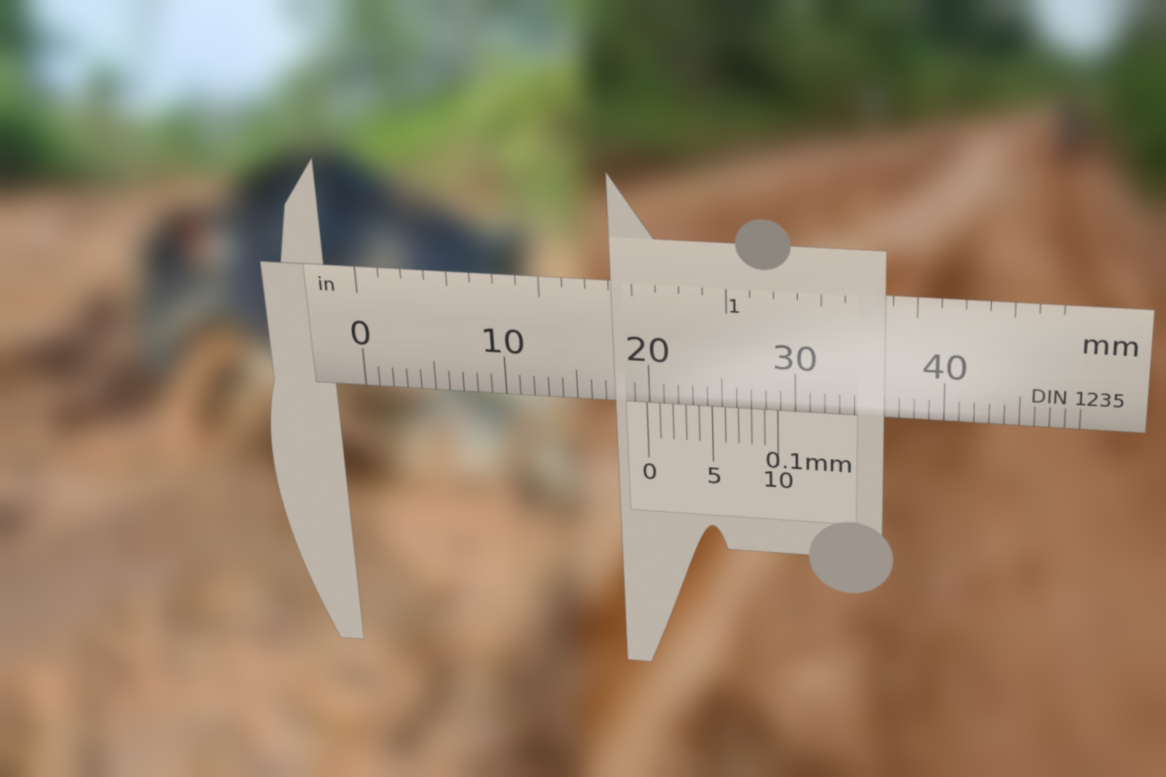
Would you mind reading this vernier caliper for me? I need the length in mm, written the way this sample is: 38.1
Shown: 19.8
